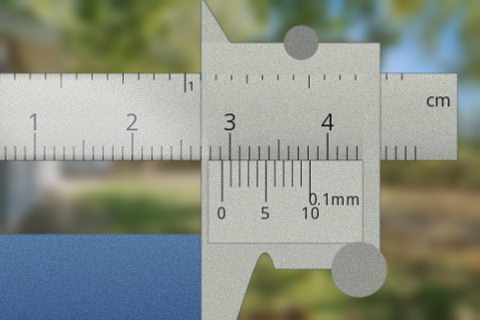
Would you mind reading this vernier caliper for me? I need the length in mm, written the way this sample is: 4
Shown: 29.2
